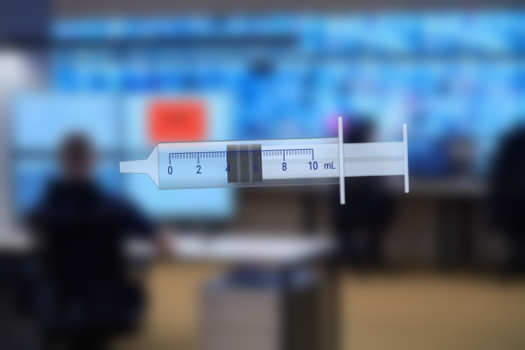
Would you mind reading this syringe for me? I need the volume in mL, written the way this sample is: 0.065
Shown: 4
